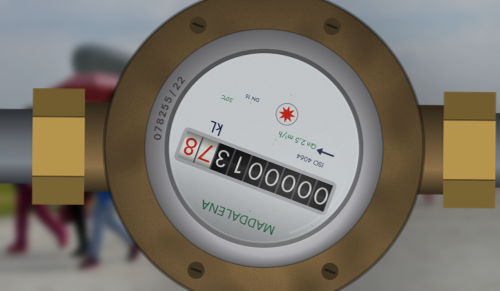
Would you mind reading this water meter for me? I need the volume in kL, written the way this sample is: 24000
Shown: 13.78
